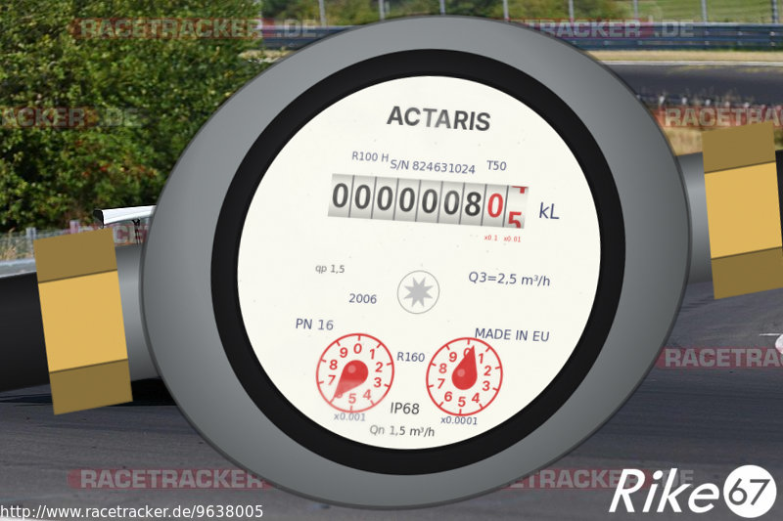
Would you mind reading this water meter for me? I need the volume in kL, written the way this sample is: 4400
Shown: 8.0460
